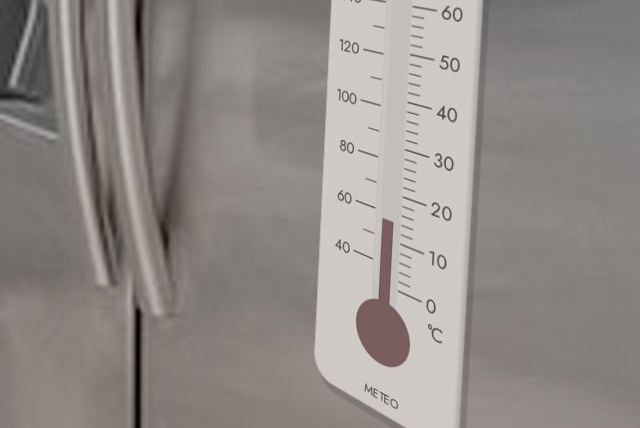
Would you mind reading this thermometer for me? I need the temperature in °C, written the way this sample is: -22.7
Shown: 14
